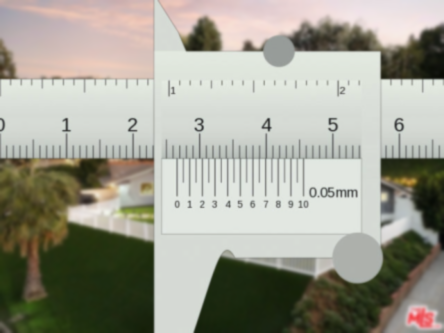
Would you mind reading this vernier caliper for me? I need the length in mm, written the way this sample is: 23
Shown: 26.6
